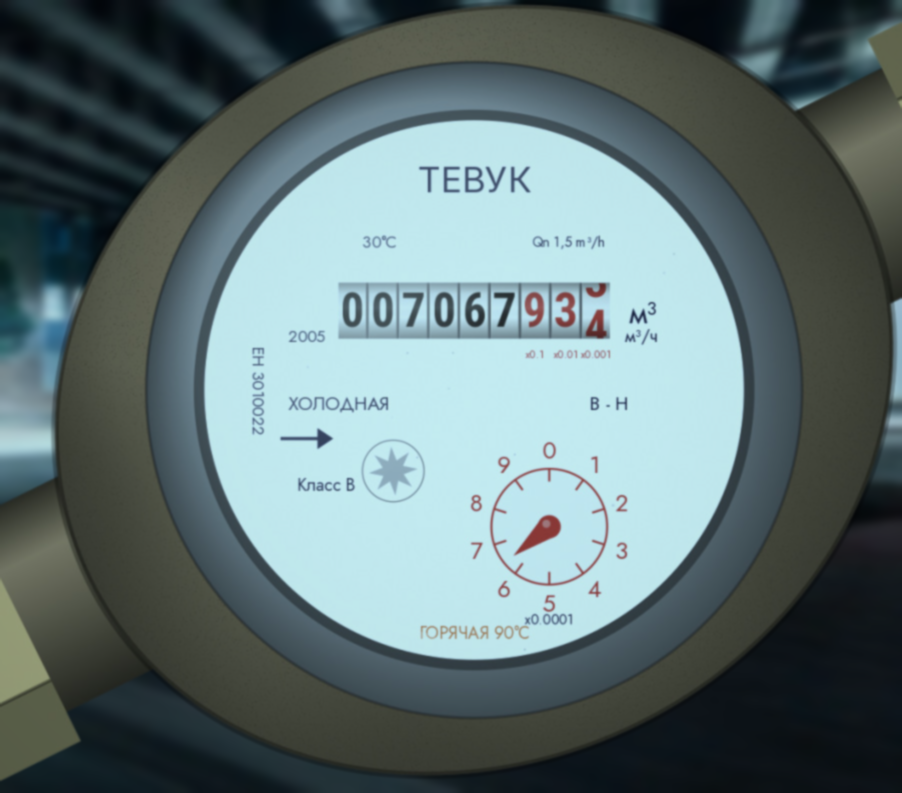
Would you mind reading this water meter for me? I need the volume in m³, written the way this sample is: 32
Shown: 7067.9336
